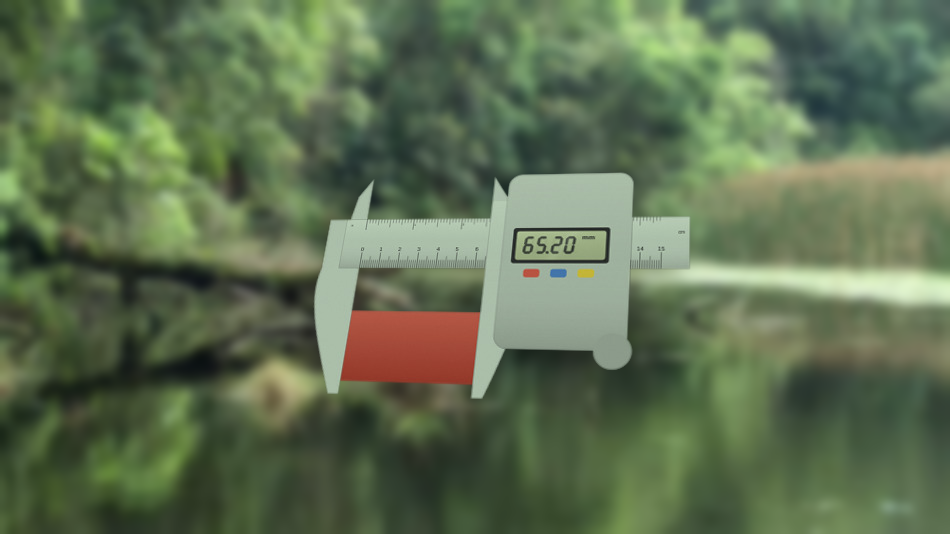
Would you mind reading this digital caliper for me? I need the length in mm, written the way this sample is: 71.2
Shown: 65.20
